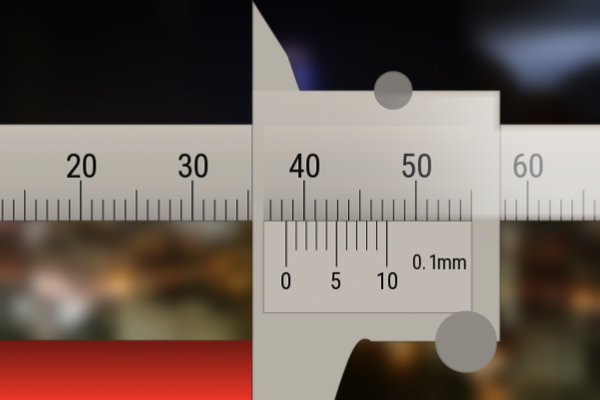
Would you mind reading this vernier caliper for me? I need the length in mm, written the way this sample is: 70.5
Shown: 38.4
